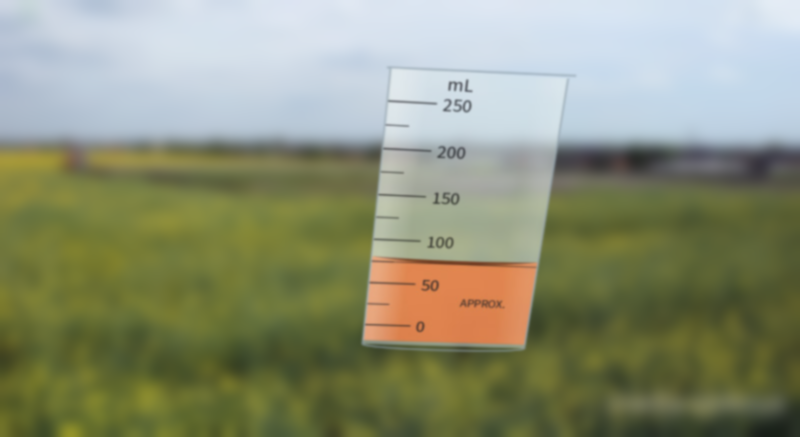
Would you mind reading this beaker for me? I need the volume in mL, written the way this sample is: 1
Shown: 75
